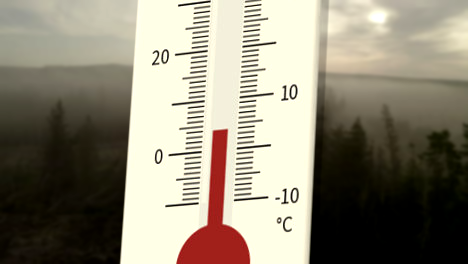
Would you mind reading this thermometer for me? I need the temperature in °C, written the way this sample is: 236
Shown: 4
